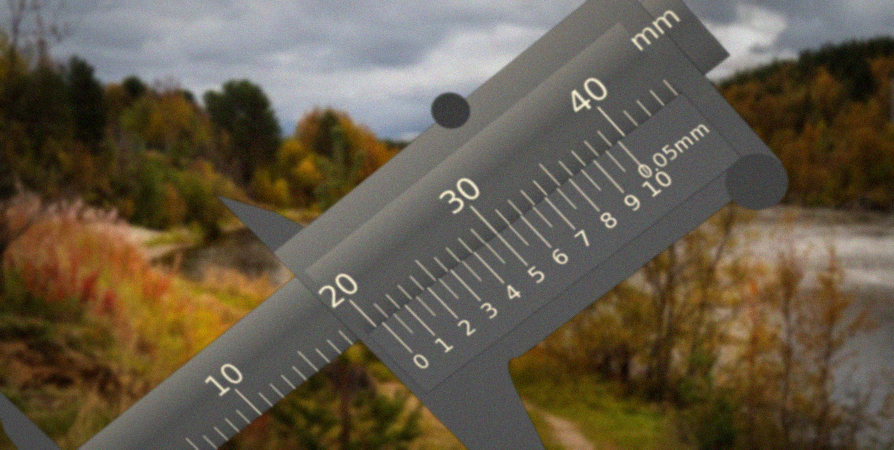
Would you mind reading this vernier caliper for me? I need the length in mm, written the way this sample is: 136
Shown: 20.5
